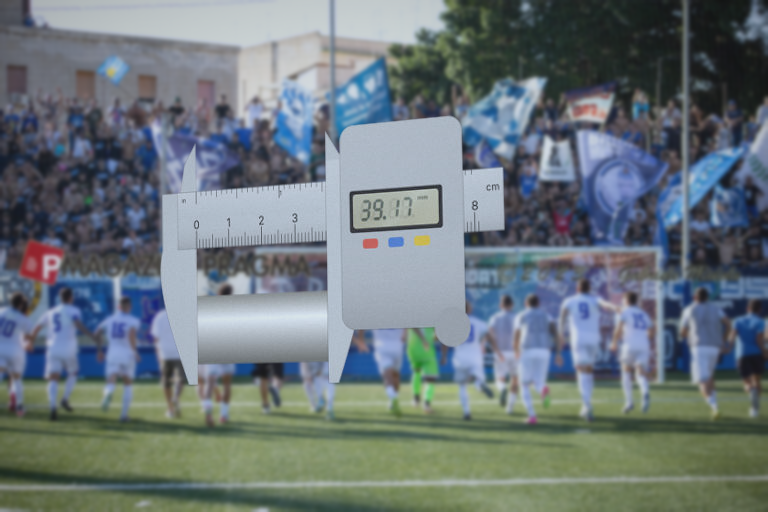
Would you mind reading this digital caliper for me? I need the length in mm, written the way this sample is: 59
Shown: 39.17
